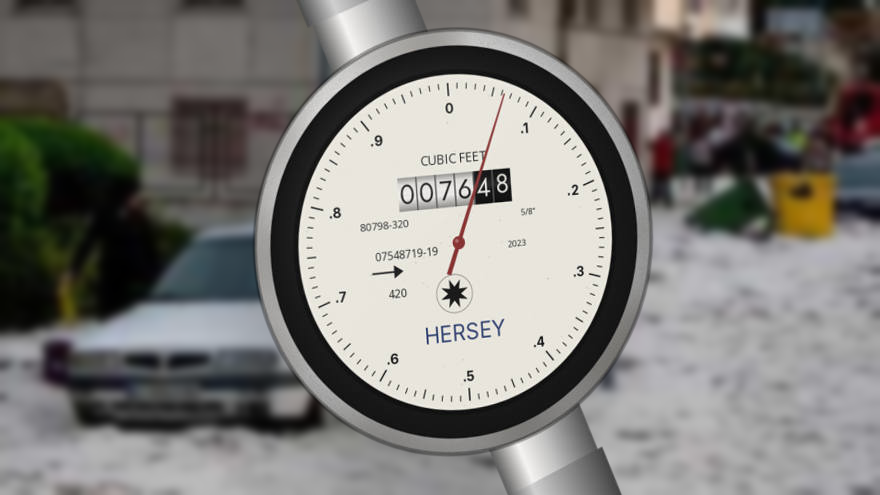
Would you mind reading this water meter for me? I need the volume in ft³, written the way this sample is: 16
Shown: 7648.06
